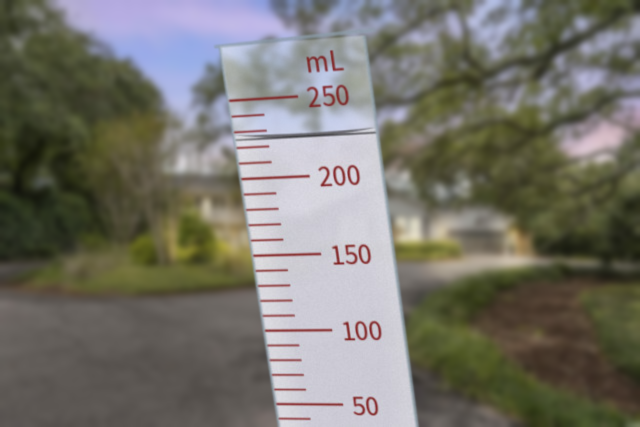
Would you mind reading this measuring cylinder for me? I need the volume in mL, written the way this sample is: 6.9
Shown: 225
